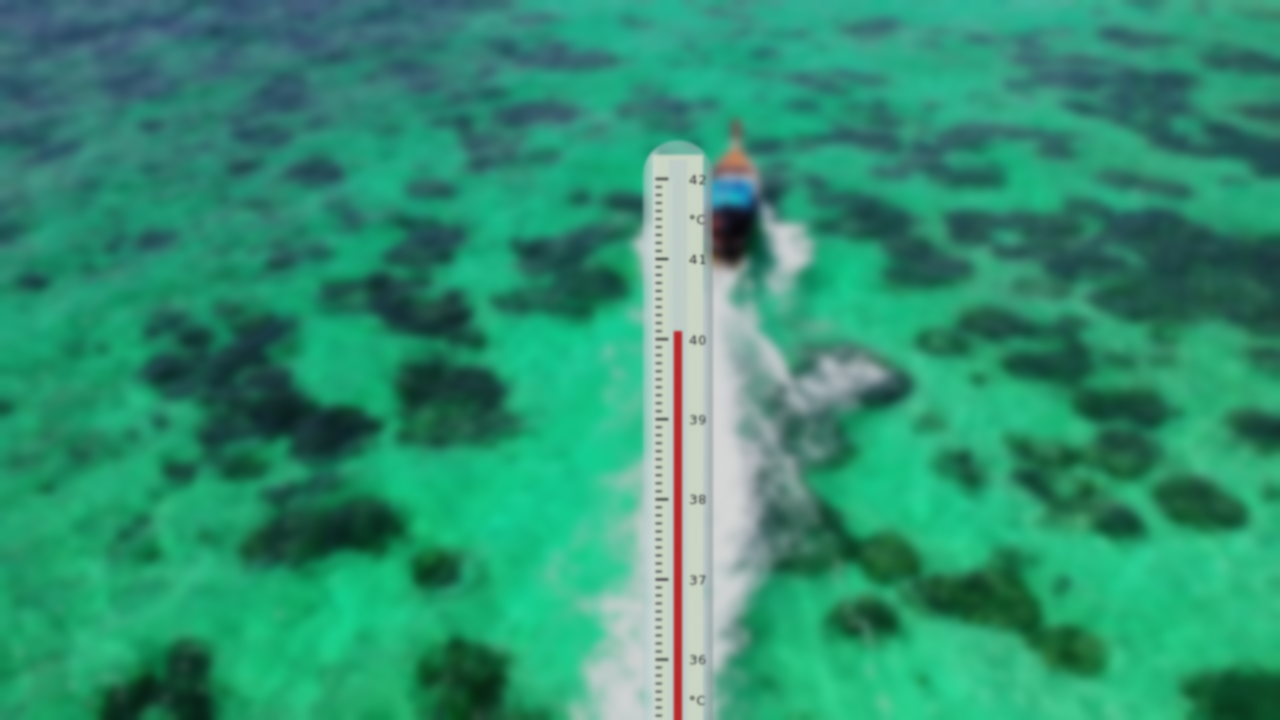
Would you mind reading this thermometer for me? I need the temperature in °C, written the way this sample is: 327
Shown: 40.1
